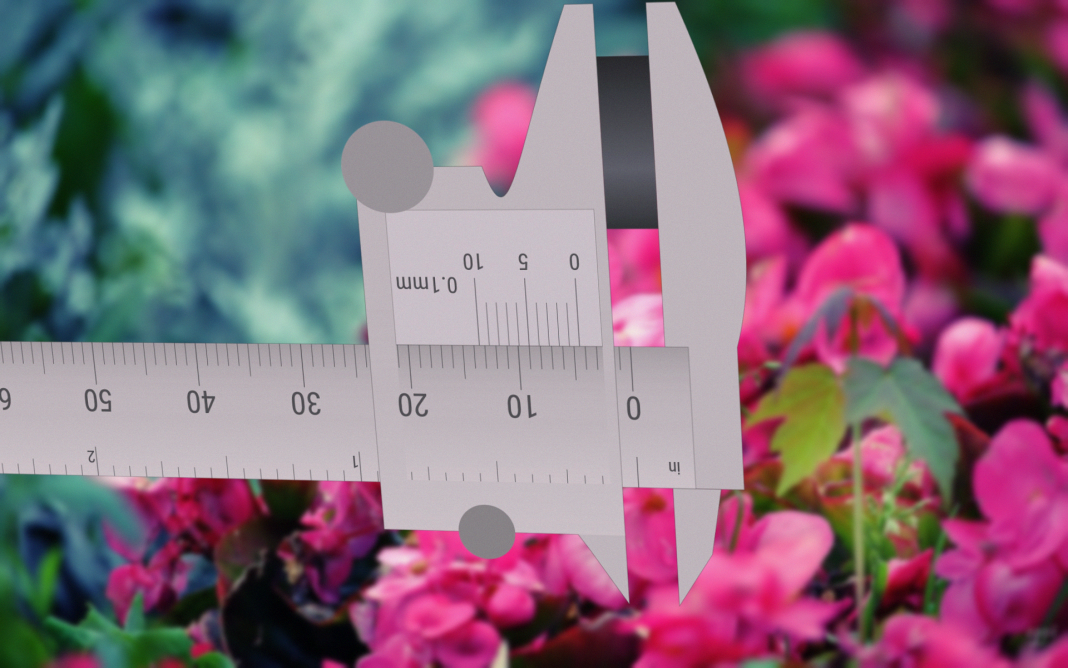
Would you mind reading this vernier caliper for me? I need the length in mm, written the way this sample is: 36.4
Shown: 4.5
